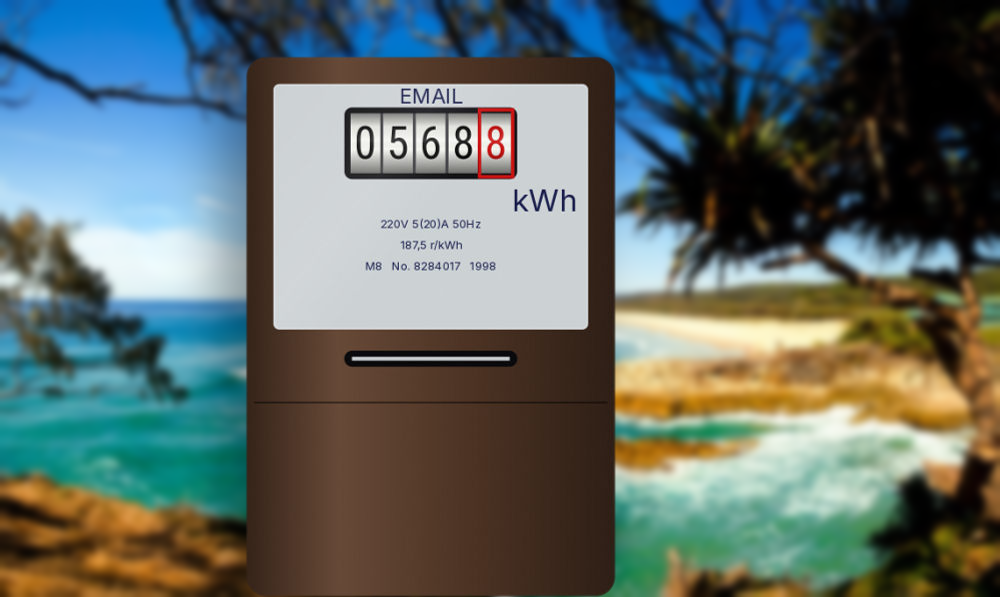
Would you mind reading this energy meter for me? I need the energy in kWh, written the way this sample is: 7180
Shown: 568.8
